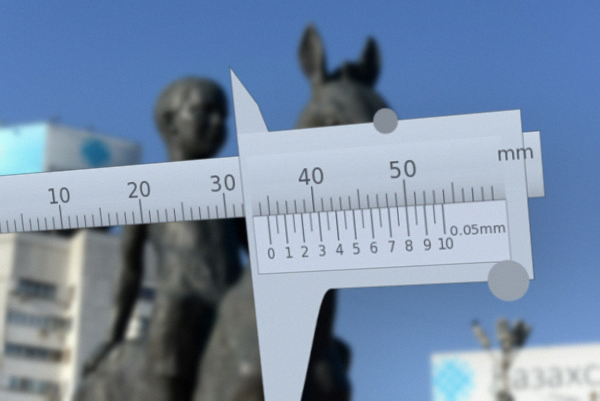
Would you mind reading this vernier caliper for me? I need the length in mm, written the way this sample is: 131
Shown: 34.8
